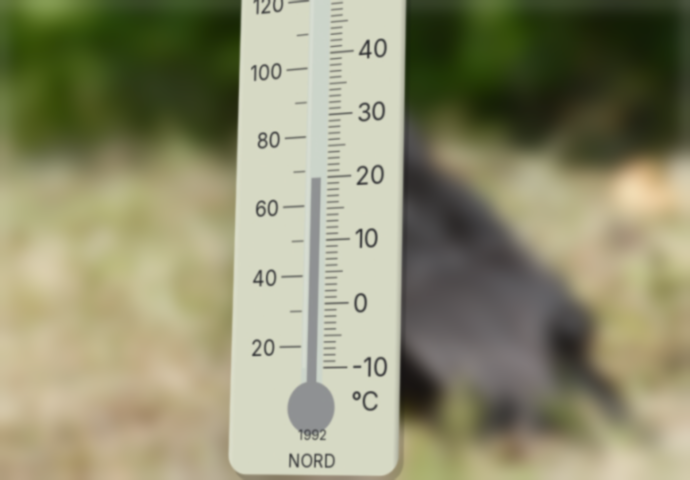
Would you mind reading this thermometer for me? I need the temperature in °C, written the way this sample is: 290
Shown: 20
